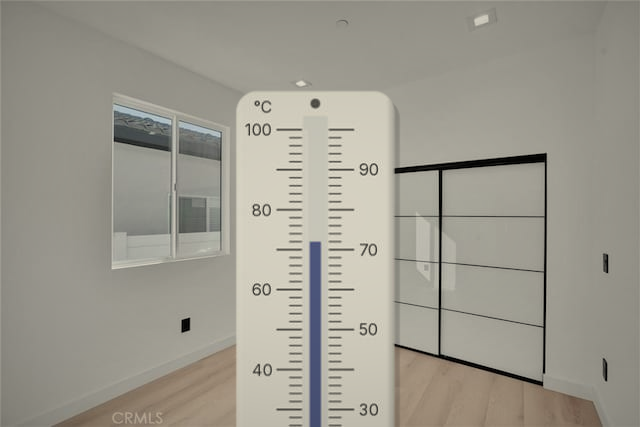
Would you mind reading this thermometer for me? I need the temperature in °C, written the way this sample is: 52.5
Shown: 72
